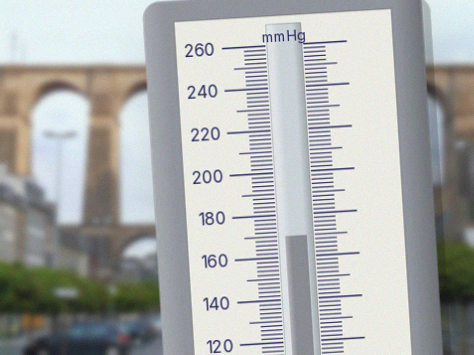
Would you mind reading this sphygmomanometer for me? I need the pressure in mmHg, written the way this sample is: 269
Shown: 170
